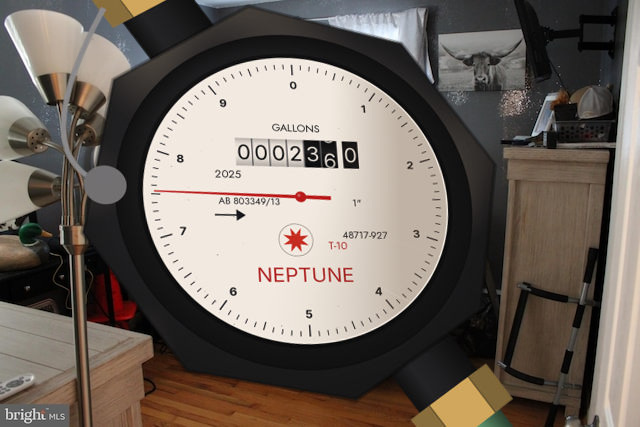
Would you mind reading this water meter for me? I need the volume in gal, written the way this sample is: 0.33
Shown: 2357.5
